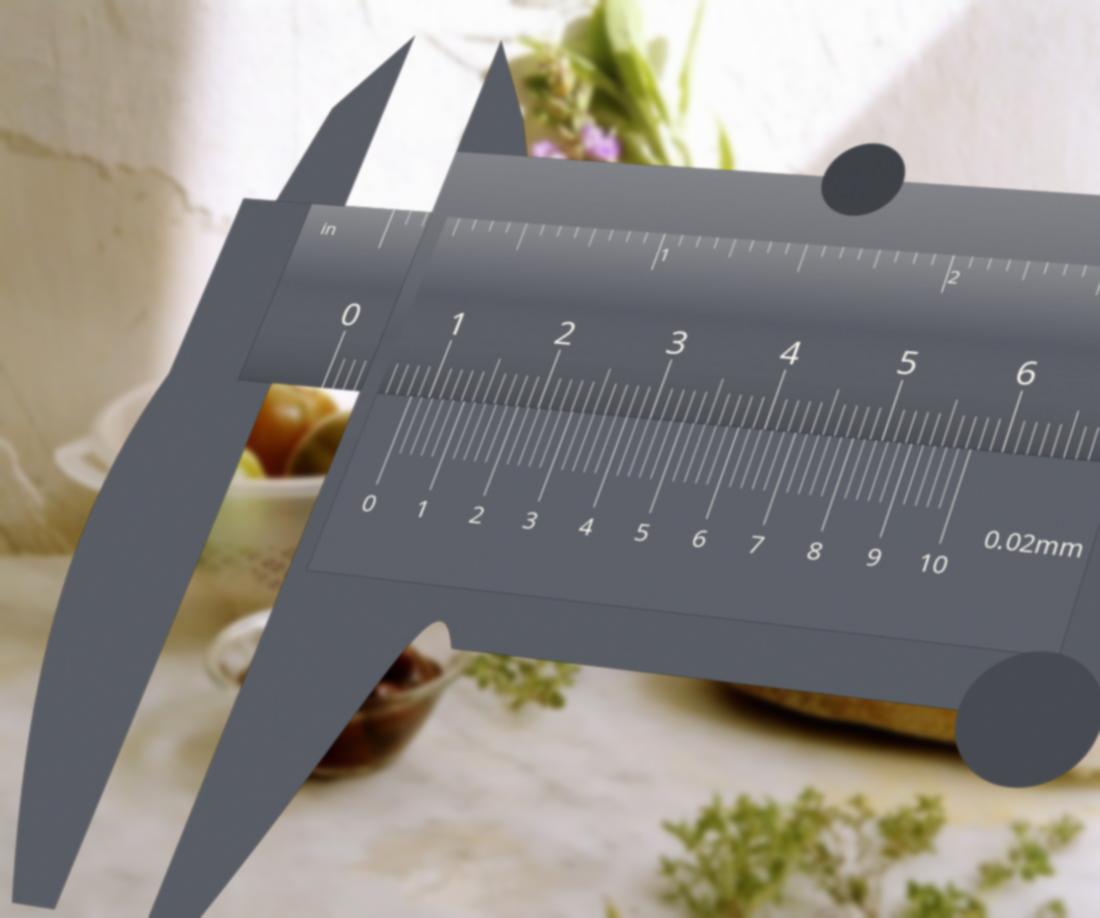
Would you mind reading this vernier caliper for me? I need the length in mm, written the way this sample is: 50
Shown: 8.4
